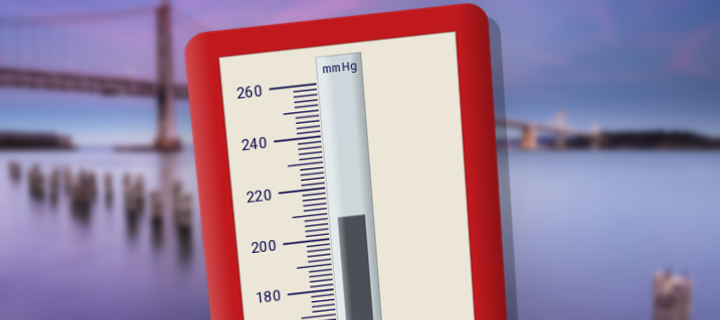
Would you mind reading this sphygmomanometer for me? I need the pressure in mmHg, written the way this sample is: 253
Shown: 208
